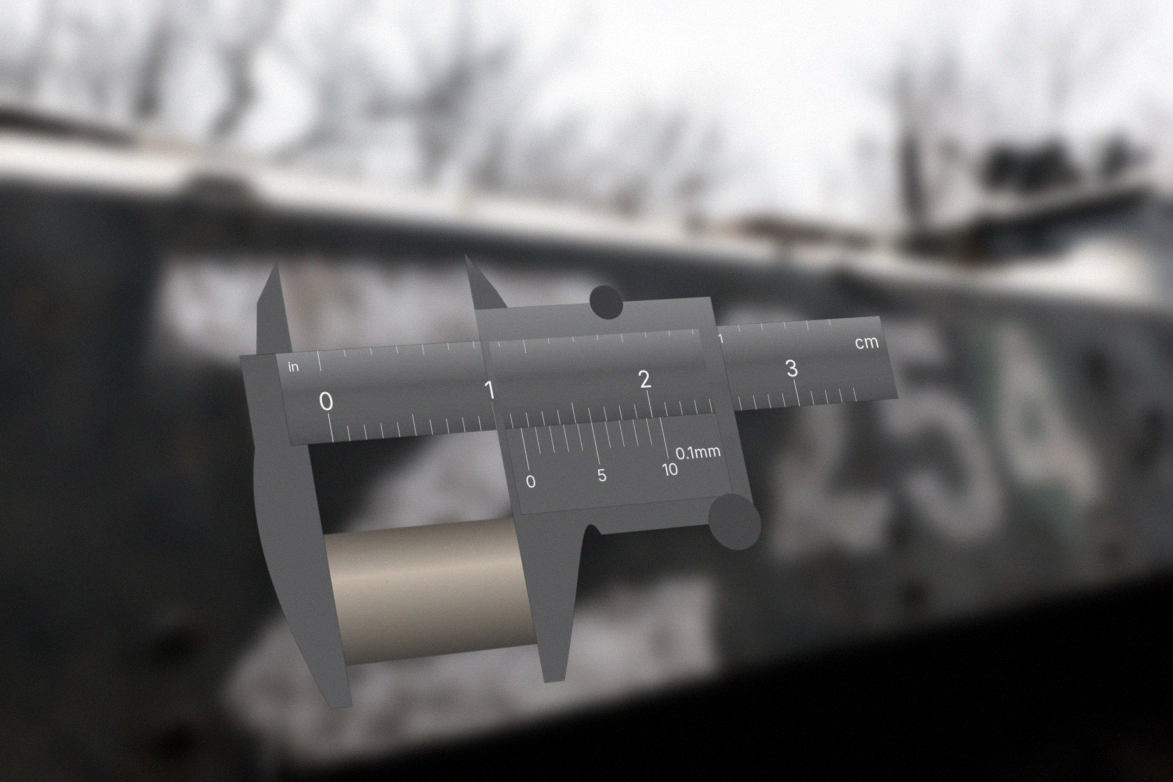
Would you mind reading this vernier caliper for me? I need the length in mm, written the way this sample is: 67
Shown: 11.5
